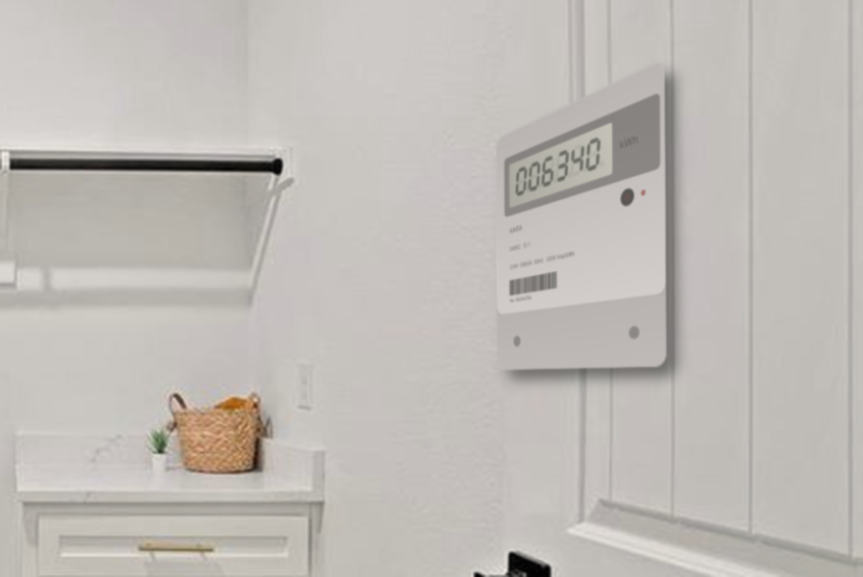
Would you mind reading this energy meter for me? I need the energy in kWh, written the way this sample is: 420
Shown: 6340
